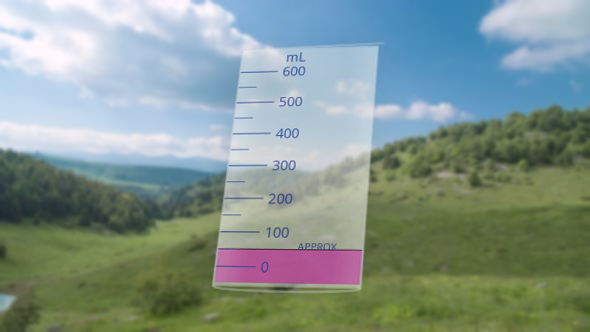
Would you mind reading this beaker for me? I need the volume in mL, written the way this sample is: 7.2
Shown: 50
